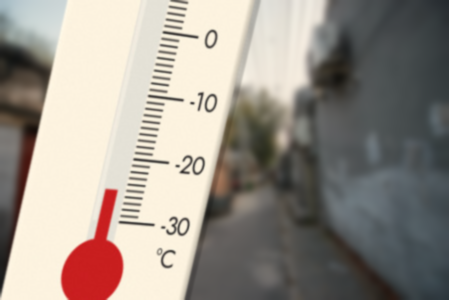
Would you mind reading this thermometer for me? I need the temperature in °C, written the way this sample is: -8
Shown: -25
